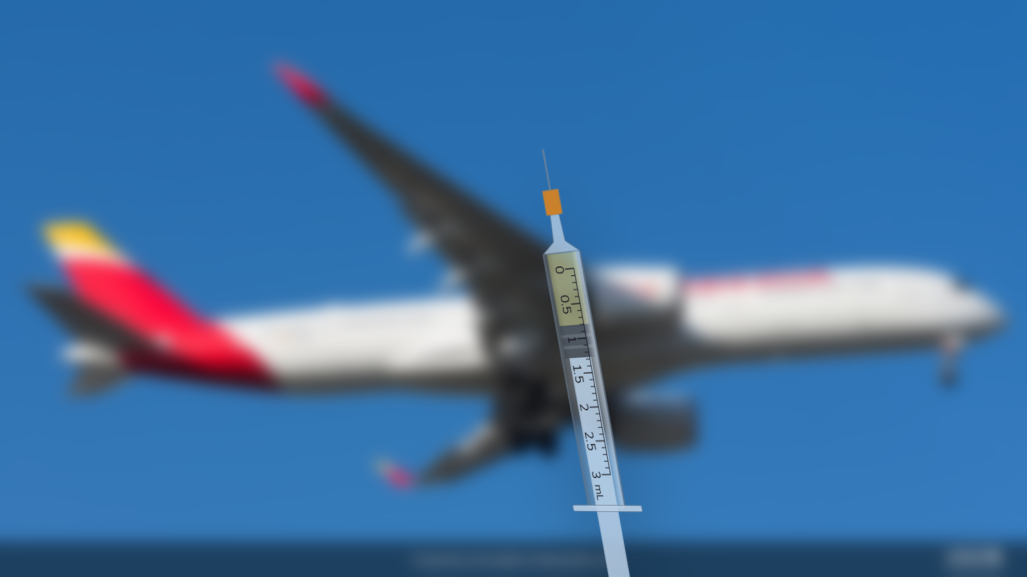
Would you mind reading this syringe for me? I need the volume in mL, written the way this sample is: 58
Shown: 0.8
